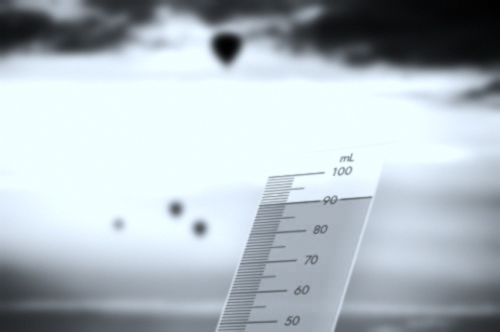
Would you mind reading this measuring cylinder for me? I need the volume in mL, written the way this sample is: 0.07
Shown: 90
